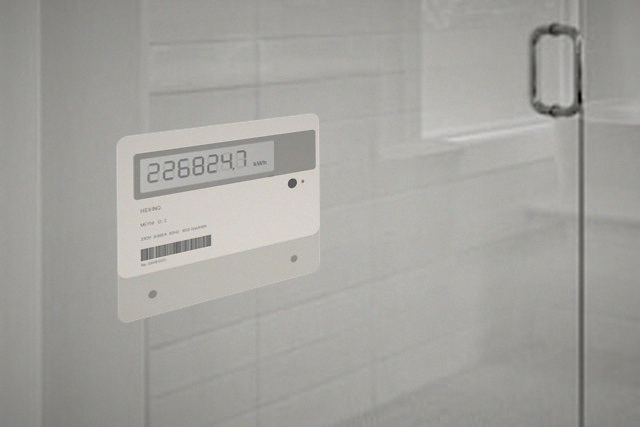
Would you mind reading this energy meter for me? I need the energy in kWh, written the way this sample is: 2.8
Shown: 226824.7
